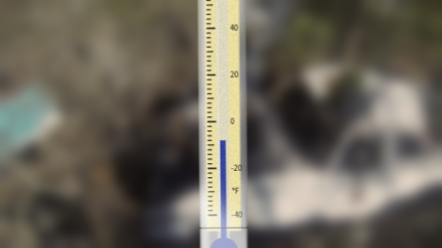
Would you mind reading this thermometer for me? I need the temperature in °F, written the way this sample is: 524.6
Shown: -8
